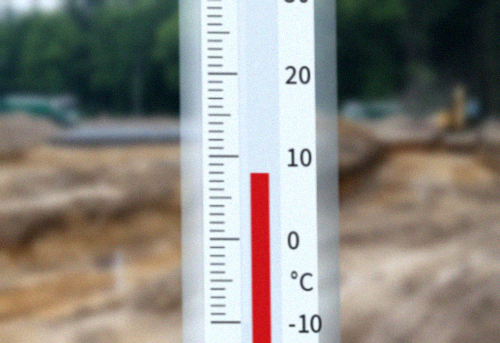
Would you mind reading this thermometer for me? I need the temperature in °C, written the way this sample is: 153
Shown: 8
